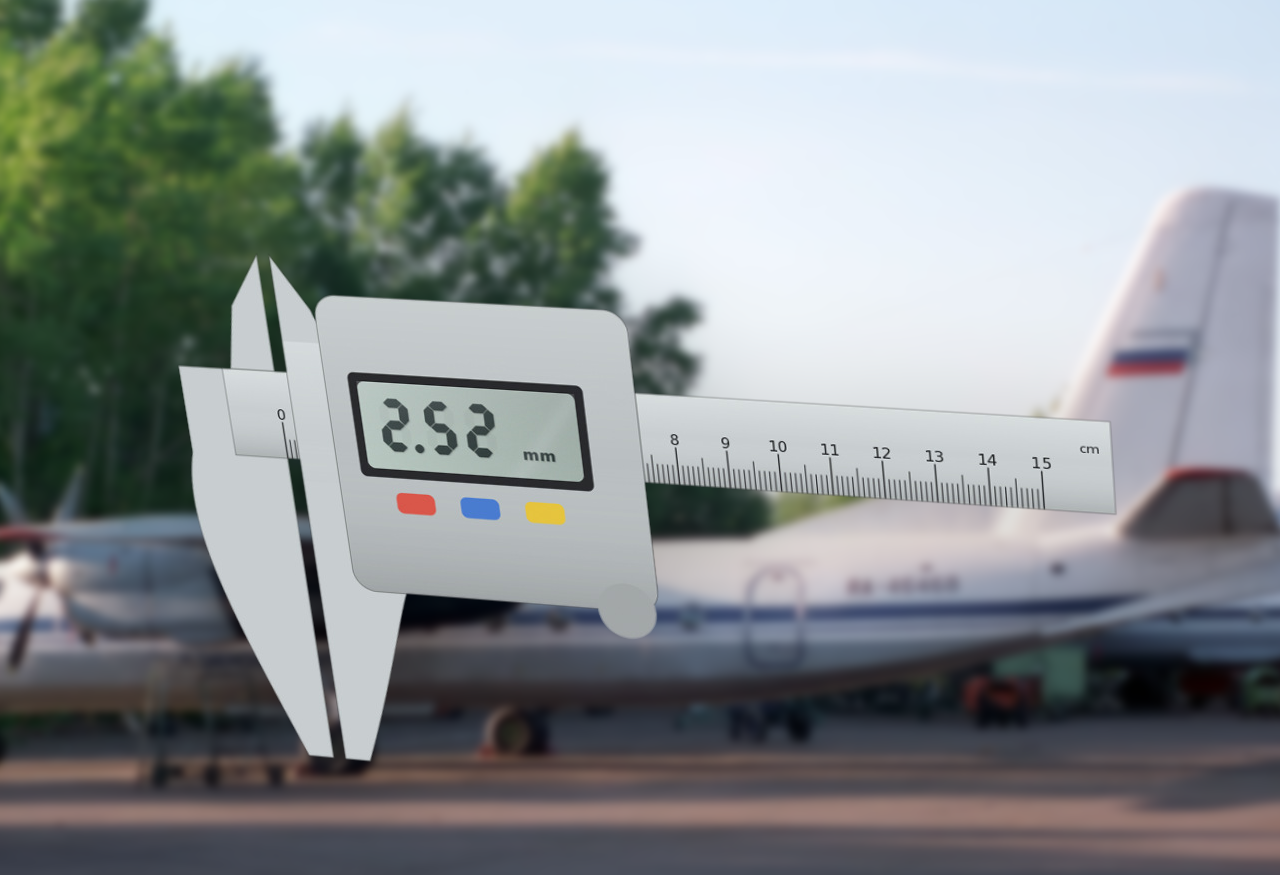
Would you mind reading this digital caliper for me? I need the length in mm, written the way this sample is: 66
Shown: 2.52
